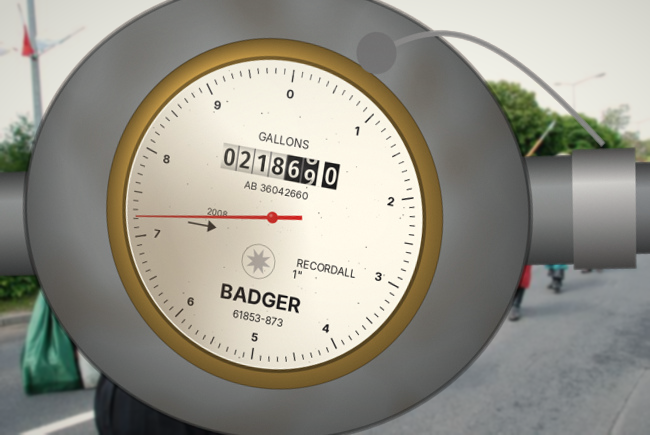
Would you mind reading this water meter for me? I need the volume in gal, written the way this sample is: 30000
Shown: 218687.2
